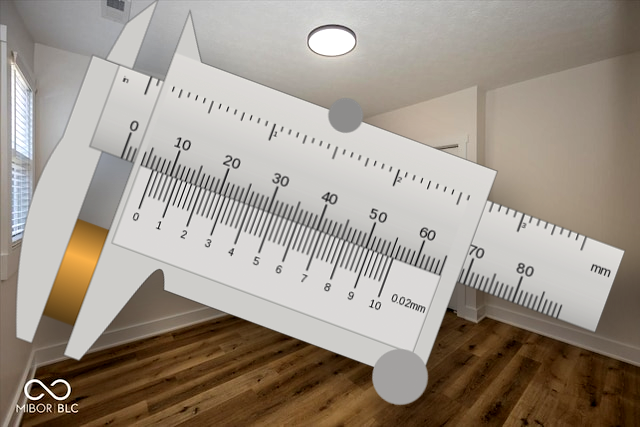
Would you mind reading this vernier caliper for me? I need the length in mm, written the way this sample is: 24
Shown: 6.5
